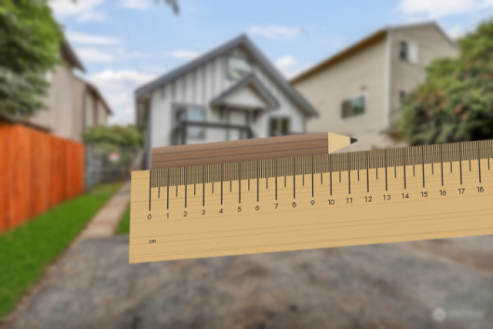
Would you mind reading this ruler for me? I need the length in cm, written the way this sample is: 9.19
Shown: 11.5
